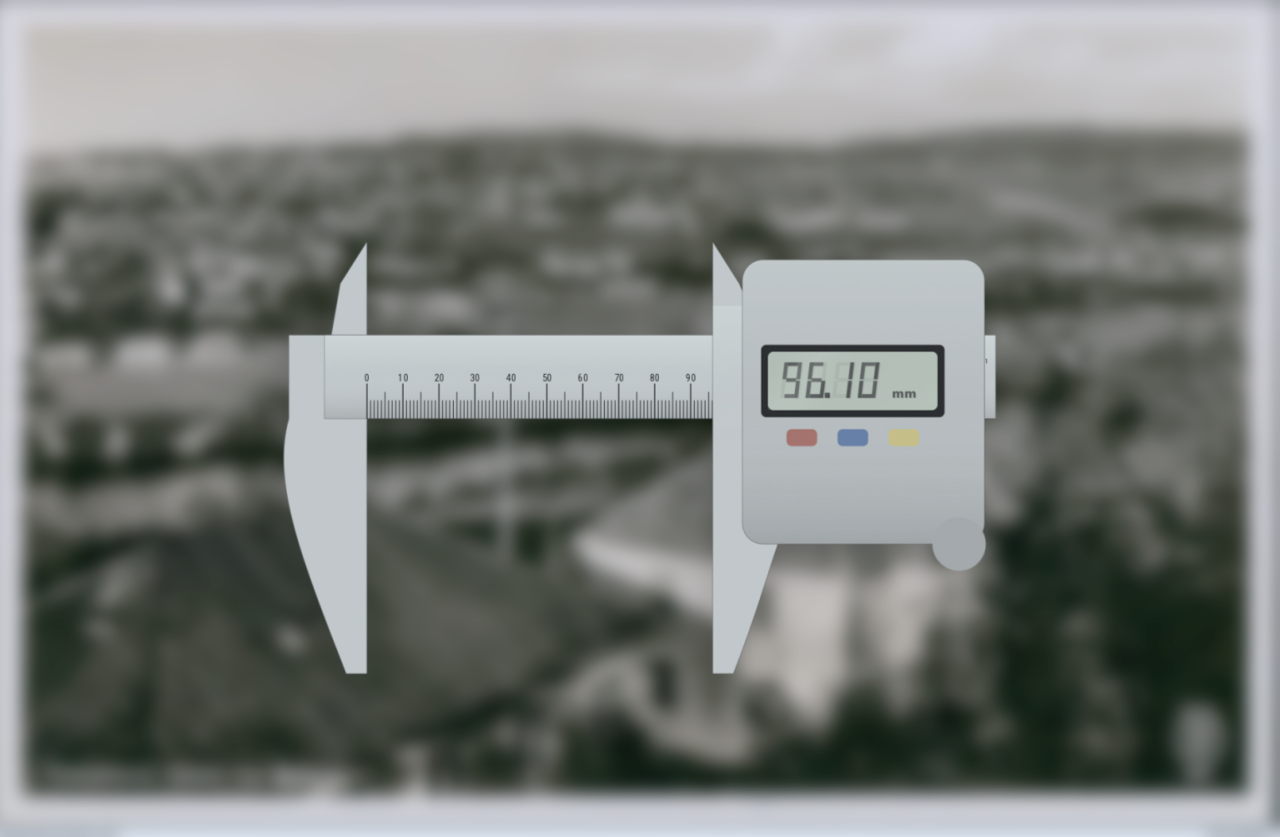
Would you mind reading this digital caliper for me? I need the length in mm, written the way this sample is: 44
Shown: 96.10
